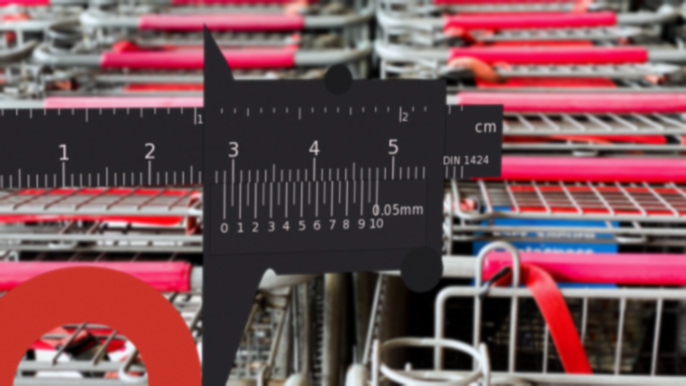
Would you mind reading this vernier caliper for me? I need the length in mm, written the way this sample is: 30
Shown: 29.0
